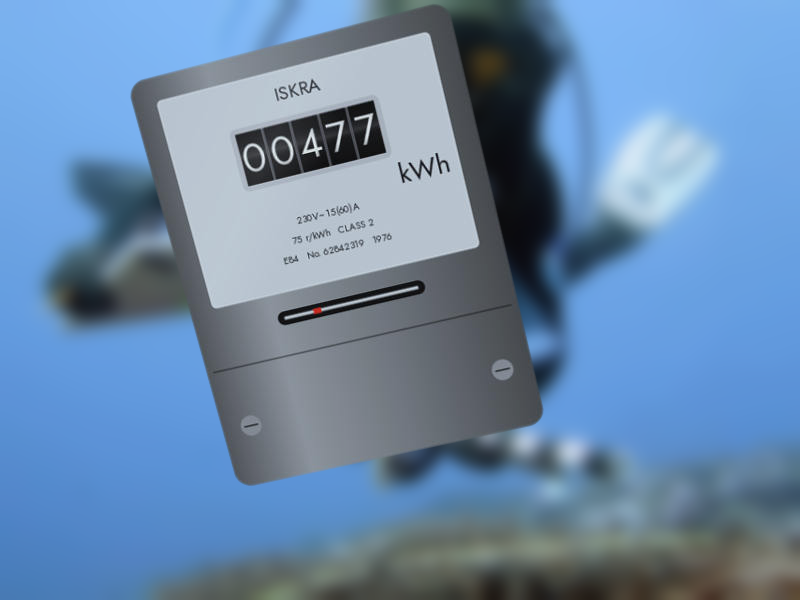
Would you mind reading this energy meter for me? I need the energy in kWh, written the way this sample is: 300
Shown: 477
